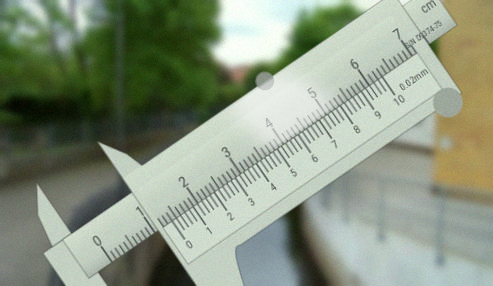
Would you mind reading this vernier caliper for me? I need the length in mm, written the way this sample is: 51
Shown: 14.0
